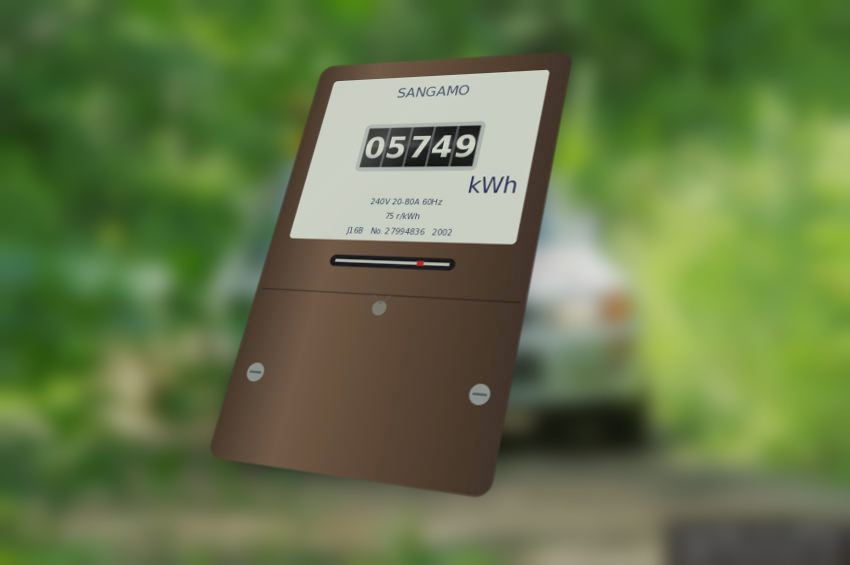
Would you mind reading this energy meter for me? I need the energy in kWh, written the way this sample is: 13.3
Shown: 5749
